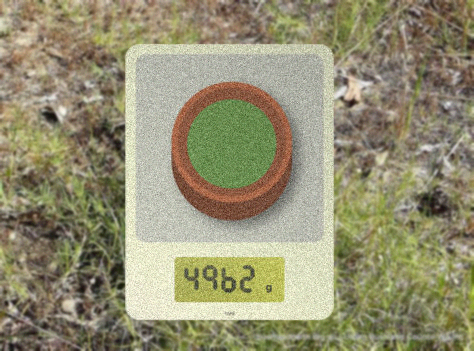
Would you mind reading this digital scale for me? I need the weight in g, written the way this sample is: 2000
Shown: 4962
